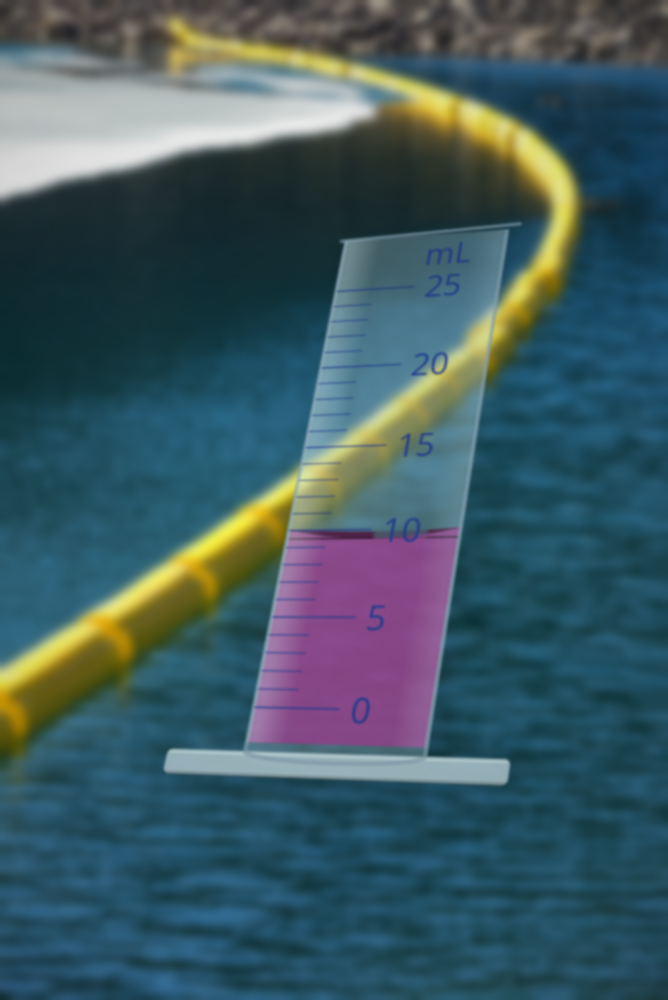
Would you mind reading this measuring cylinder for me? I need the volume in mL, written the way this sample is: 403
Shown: 9.5
